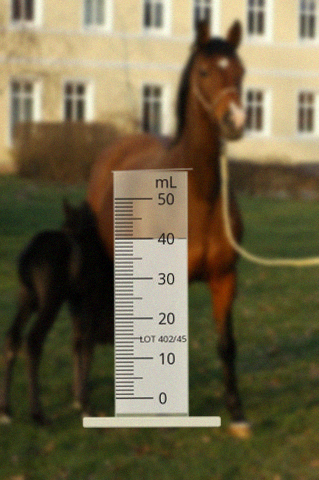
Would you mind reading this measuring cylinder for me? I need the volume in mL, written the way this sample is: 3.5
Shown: 40
